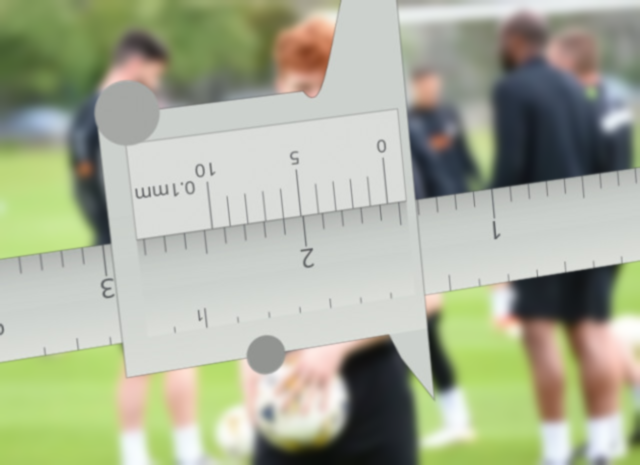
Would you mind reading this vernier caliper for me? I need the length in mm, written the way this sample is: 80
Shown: 15.6
